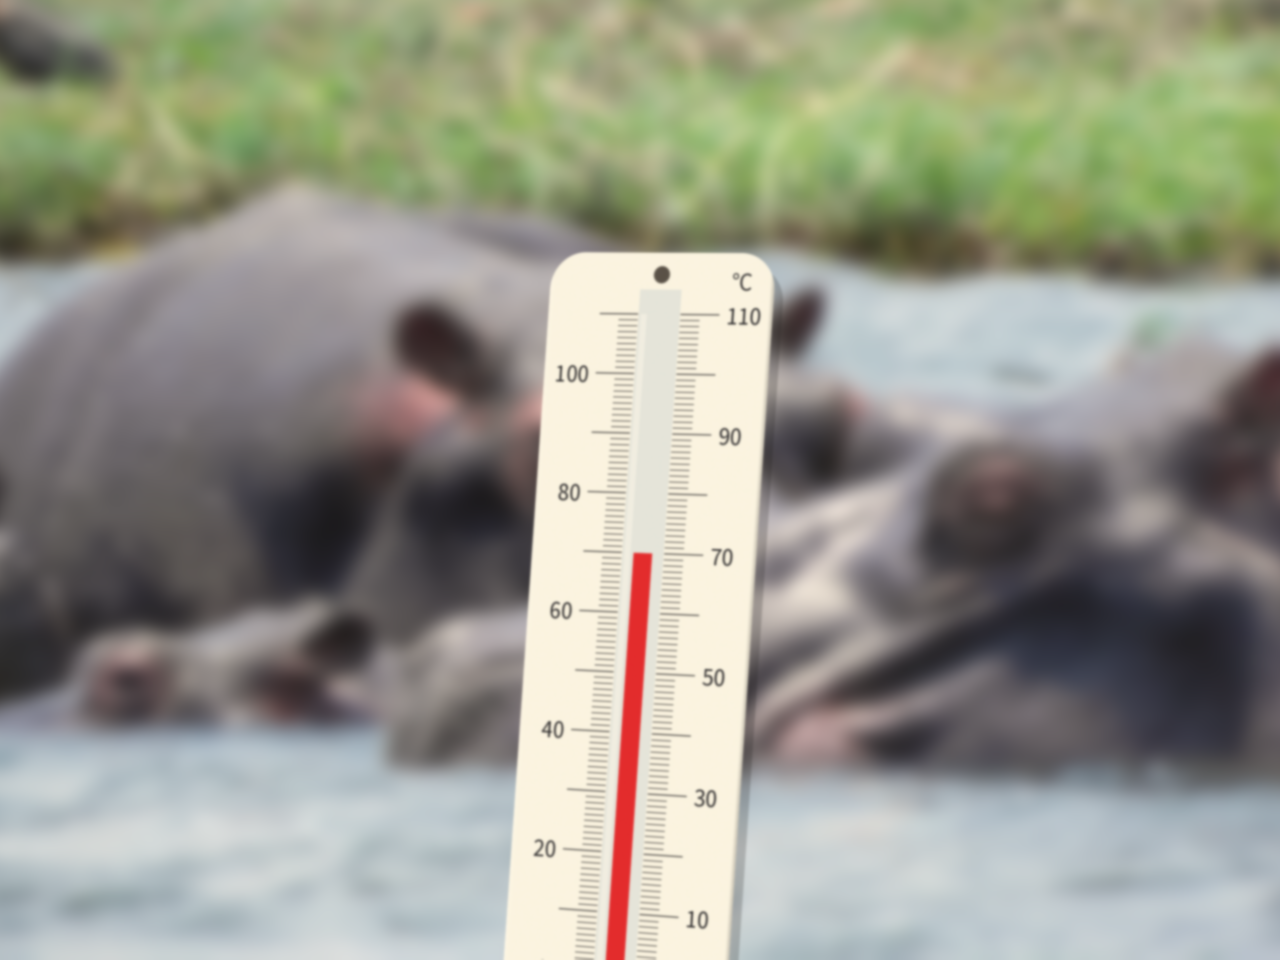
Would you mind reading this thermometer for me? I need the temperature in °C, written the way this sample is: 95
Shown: 70
